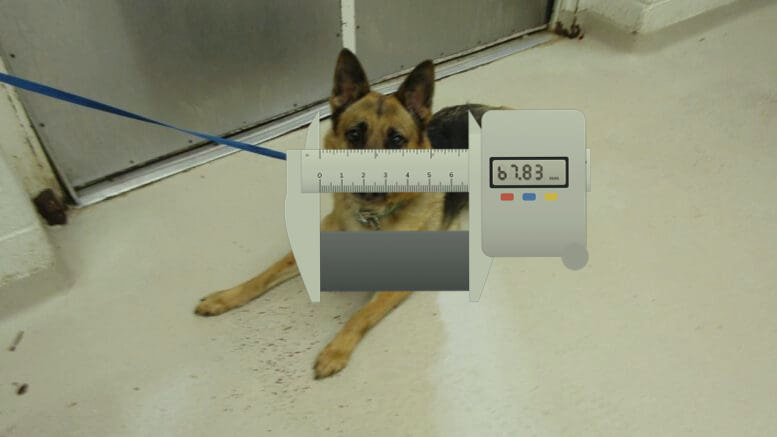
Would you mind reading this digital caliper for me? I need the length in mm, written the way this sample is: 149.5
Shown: 67.83
